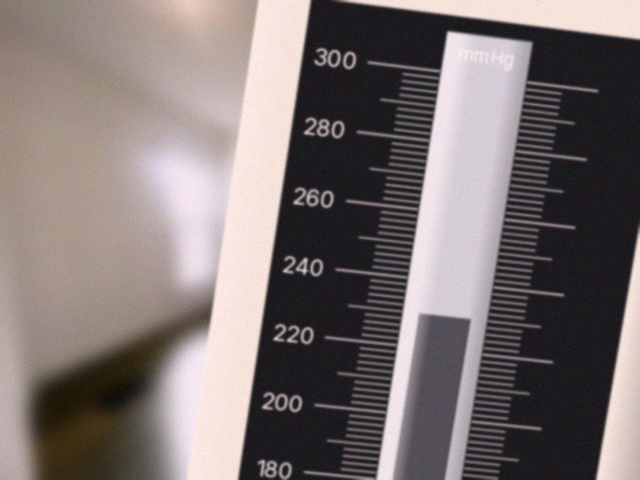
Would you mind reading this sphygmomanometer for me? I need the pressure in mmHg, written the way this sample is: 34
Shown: 230
